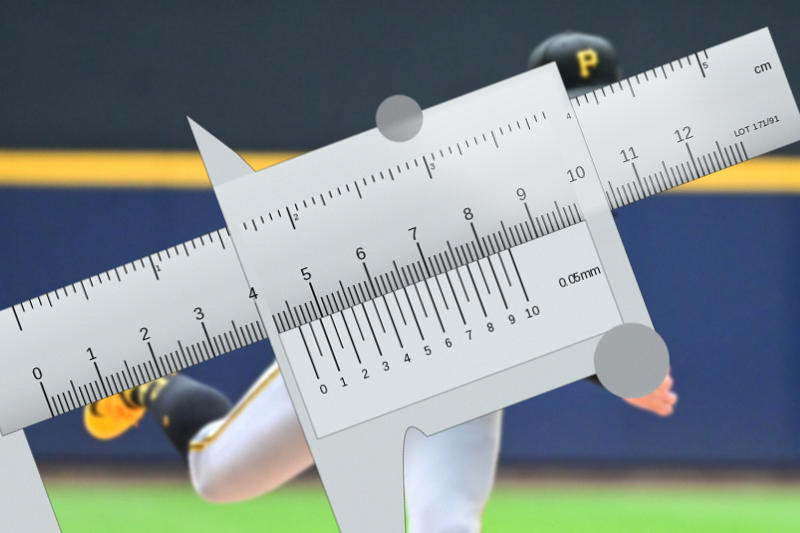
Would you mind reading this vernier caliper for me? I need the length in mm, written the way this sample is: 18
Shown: 45.6
